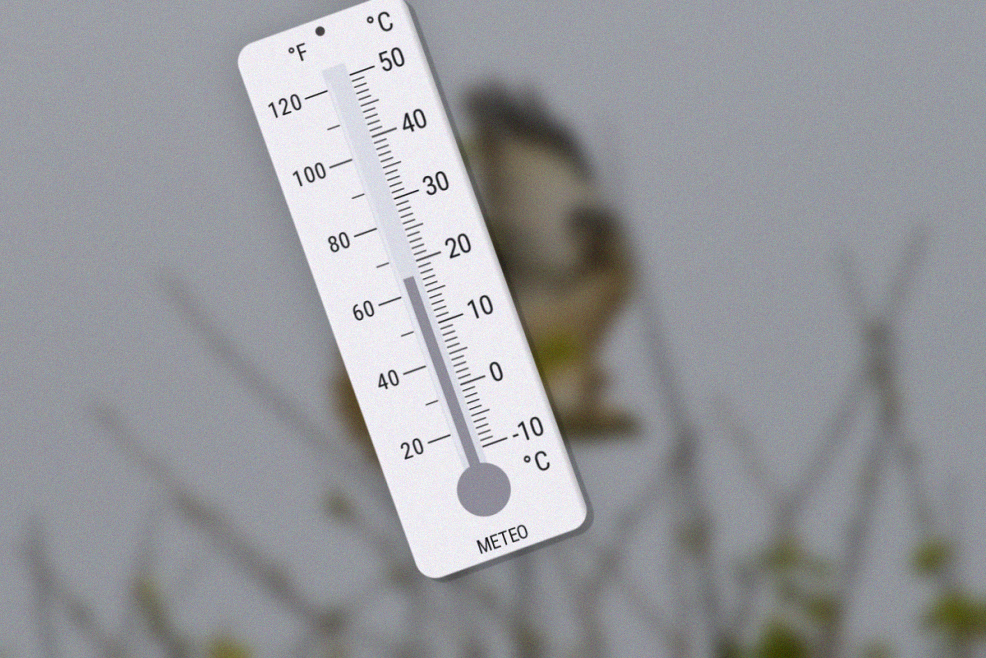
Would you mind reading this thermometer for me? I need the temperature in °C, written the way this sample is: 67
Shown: 18
